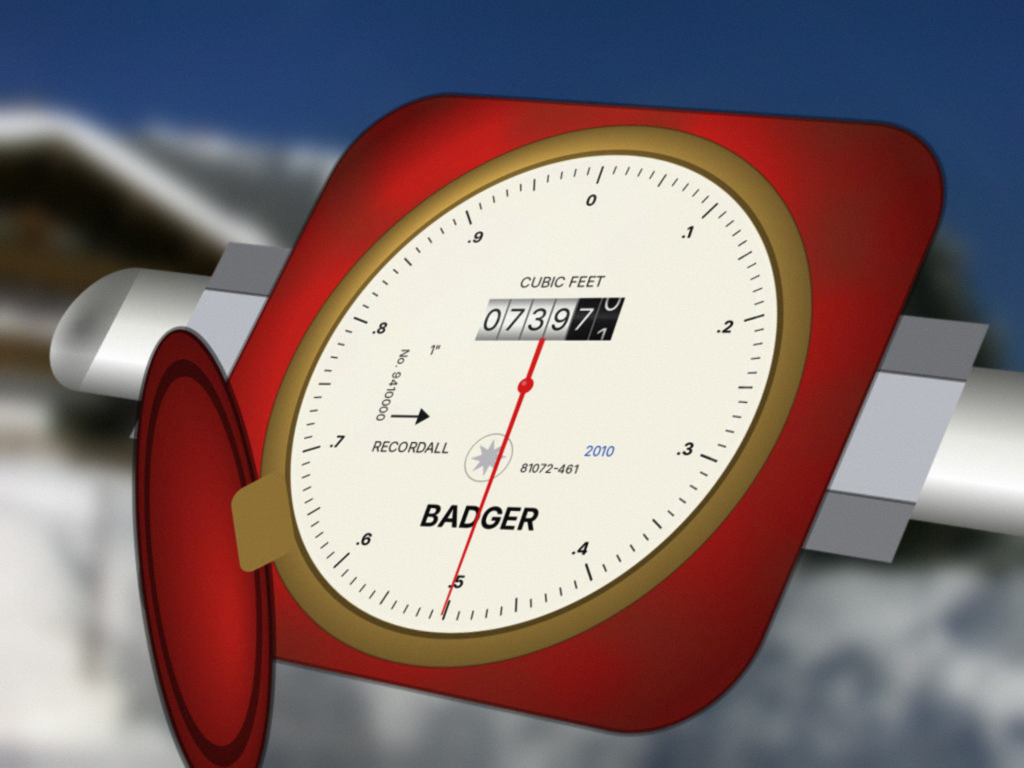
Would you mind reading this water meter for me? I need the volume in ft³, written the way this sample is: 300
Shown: 73970.50
